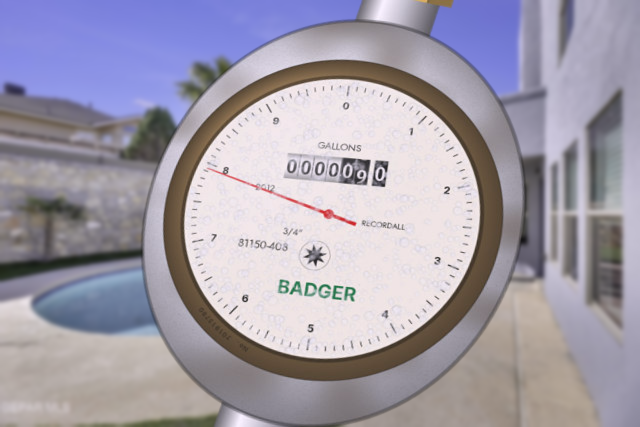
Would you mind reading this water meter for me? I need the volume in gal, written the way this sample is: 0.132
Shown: 87.9
